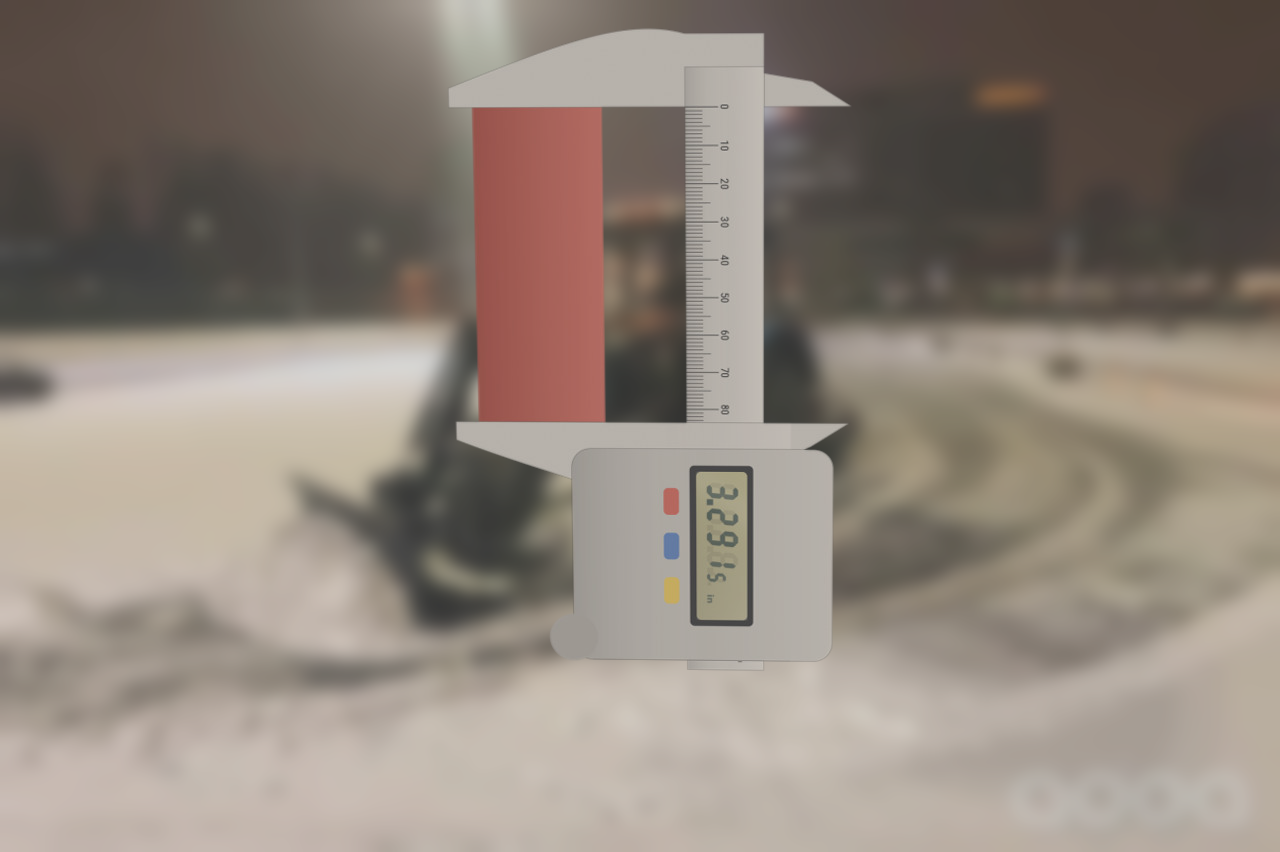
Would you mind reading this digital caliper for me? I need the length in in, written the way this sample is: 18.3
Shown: 3.2915
